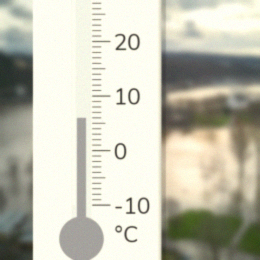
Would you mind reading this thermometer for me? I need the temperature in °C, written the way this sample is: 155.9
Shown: 6
